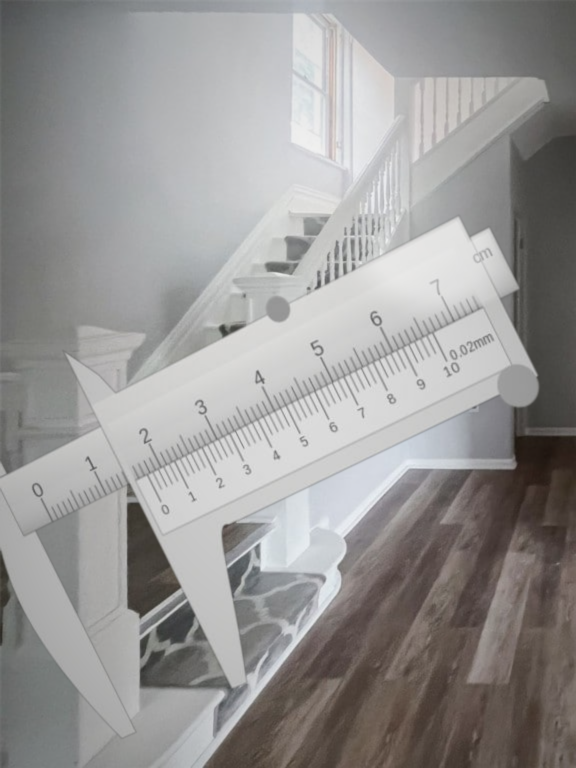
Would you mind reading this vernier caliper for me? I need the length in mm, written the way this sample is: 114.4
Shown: 17.5
